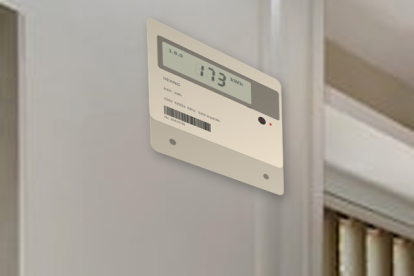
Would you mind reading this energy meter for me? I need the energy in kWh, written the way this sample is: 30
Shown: 173
